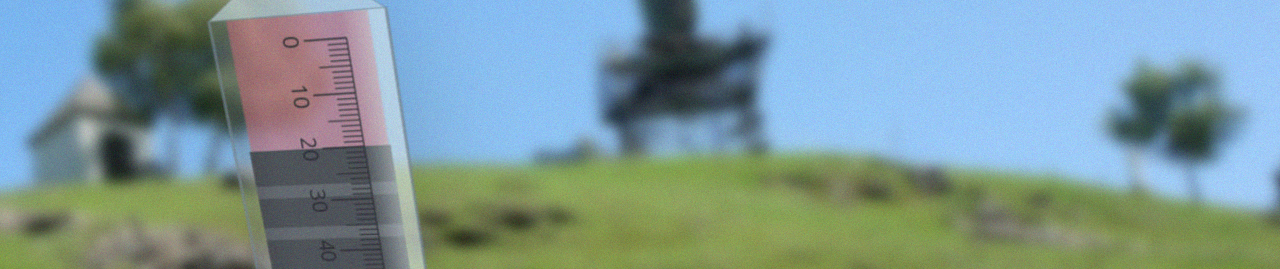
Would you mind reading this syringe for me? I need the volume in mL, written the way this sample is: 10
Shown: 20
